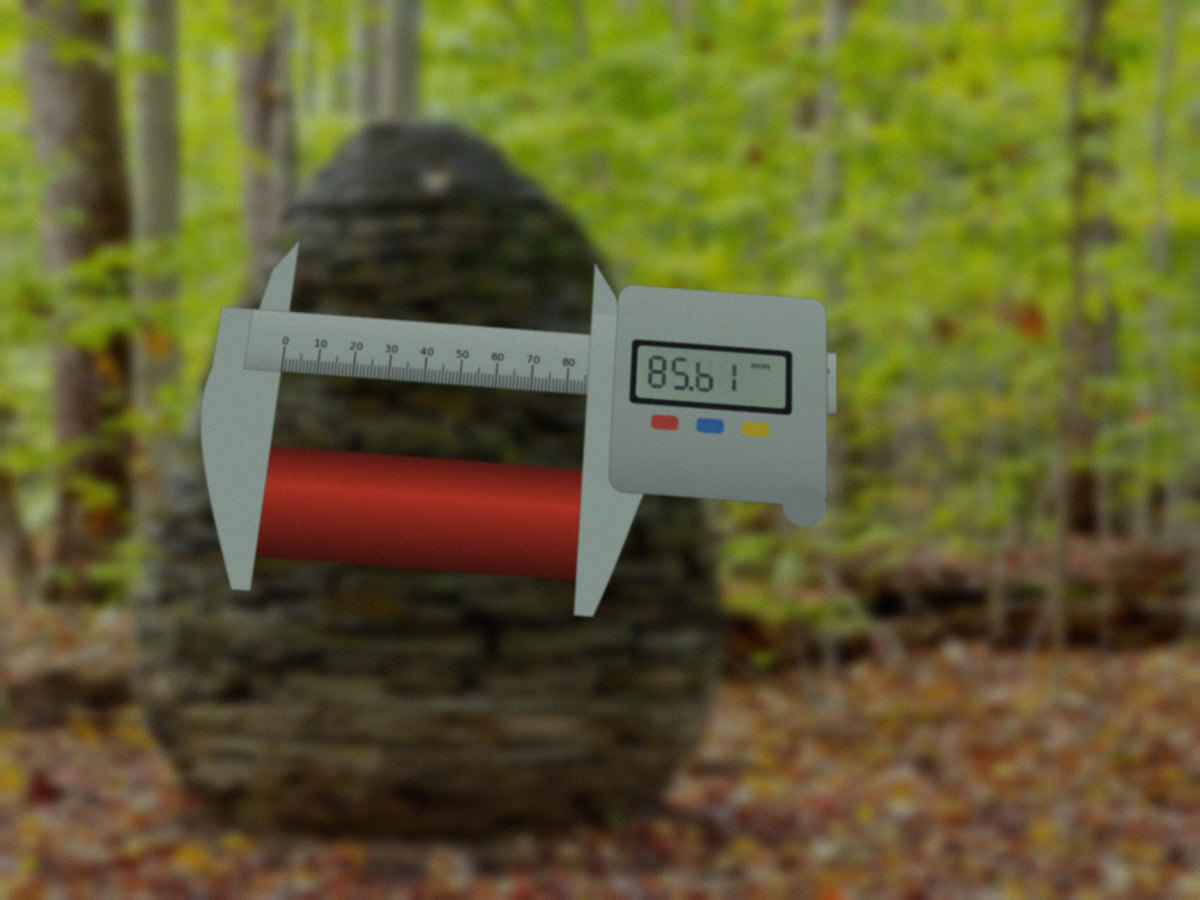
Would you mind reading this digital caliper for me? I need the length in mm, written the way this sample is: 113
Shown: 85.61
